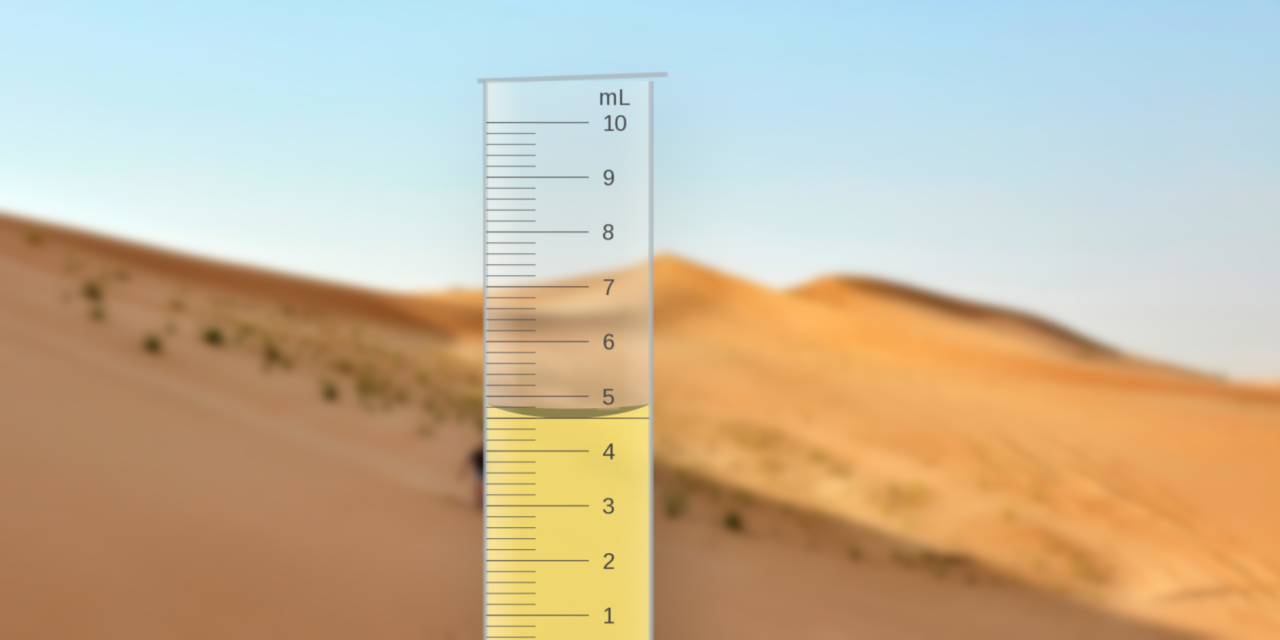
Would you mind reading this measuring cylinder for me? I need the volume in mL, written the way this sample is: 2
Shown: 4.6
